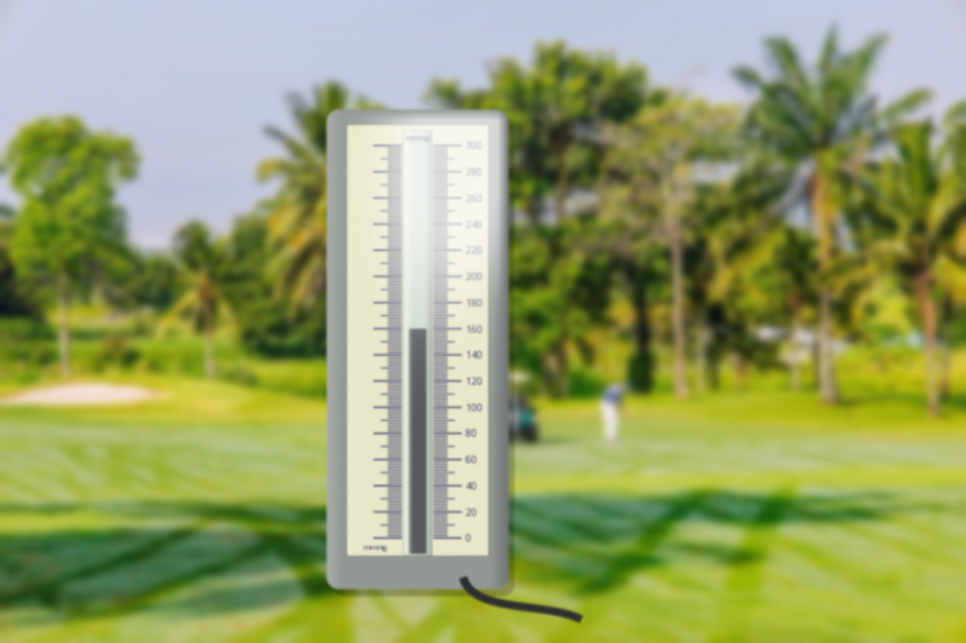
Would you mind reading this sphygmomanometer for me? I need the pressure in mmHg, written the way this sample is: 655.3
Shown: 160
